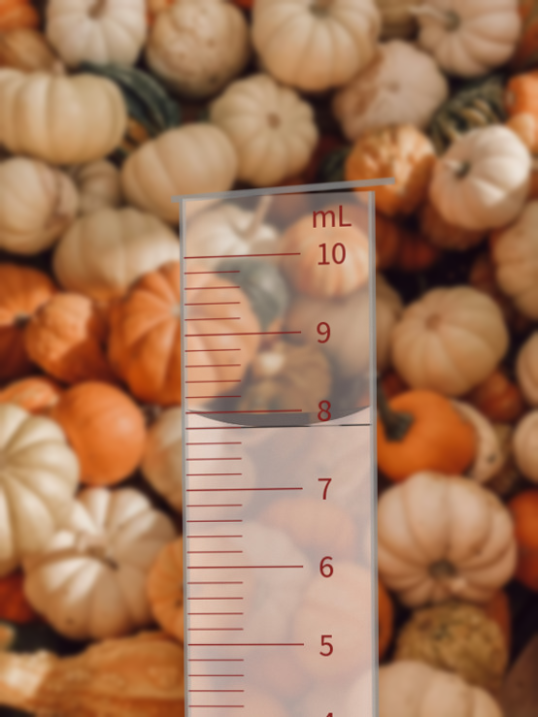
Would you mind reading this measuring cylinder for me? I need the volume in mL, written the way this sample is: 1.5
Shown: 7.8
